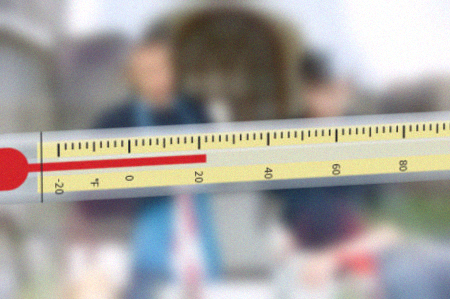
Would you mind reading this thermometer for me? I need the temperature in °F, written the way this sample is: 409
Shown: 22
